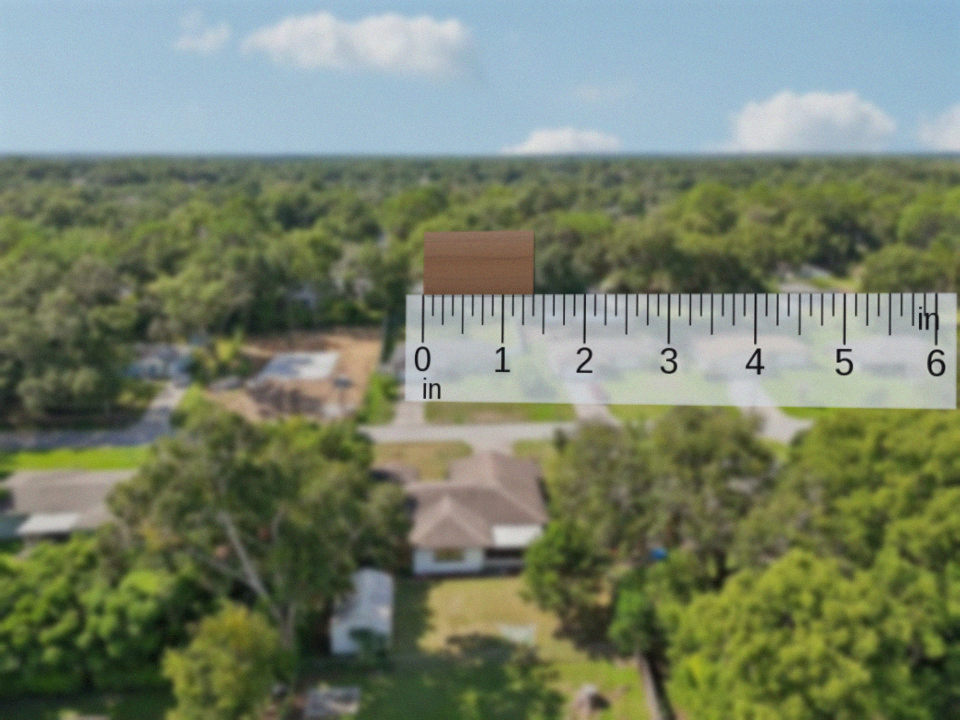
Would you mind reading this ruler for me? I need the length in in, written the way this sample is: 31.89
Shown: 1.375
